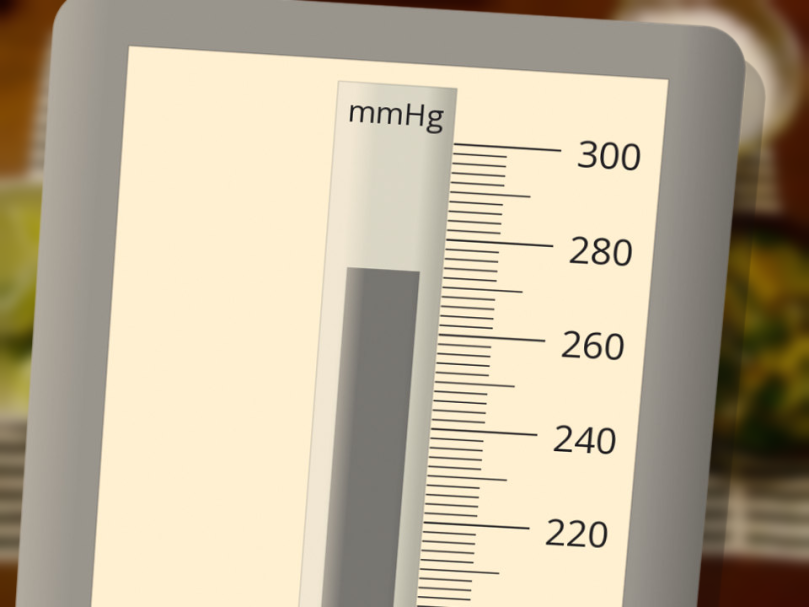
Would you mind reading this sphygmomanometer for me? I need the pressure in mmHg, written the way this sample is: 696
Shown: 273
